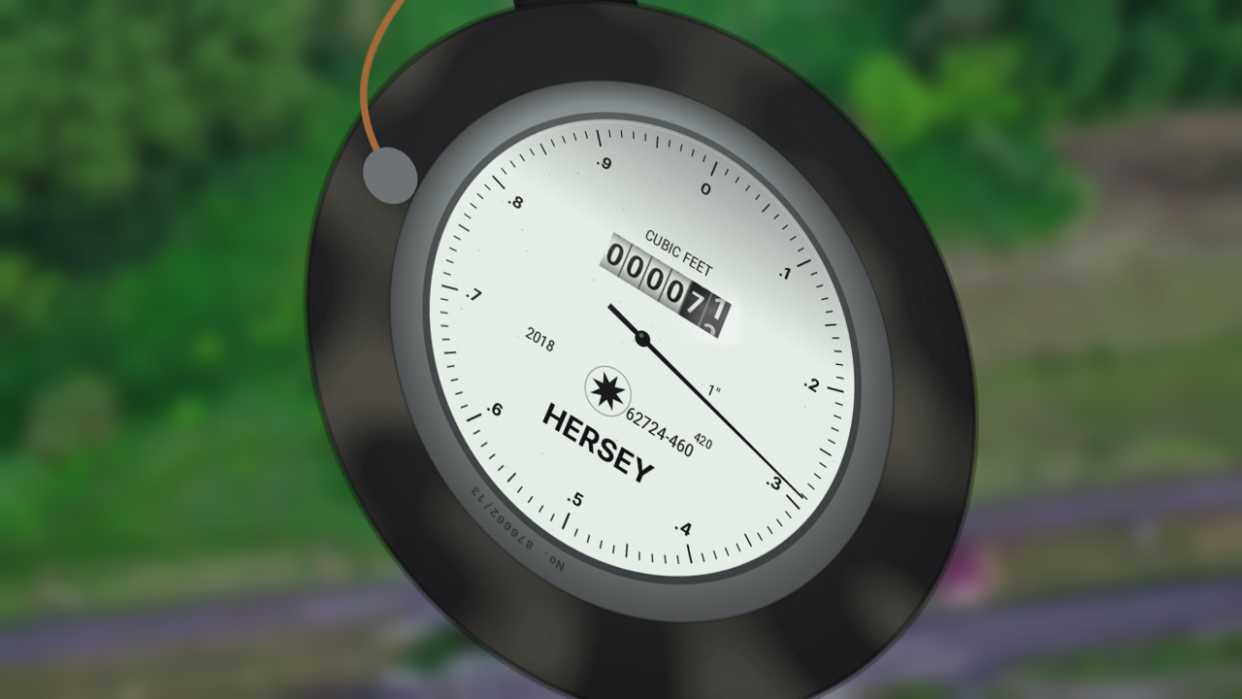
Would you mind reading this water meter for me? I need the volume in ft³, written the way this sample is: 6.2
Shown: 71.29
